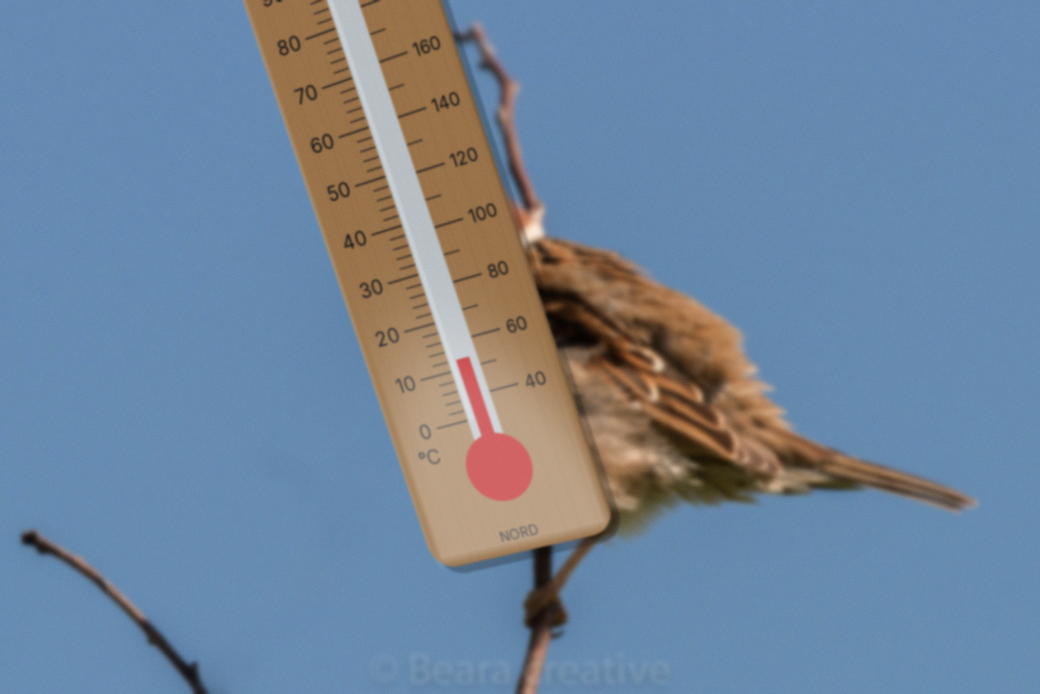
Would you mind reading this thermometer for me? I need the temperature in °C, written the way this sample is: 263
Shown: 12
